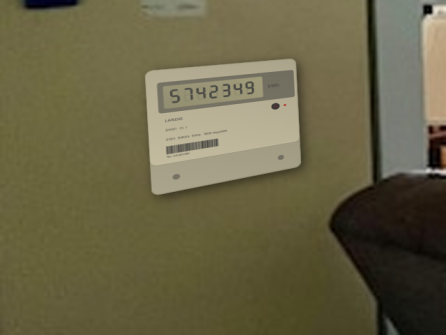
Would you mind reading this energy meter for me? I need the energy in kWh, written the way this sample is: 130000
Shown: 5742349
